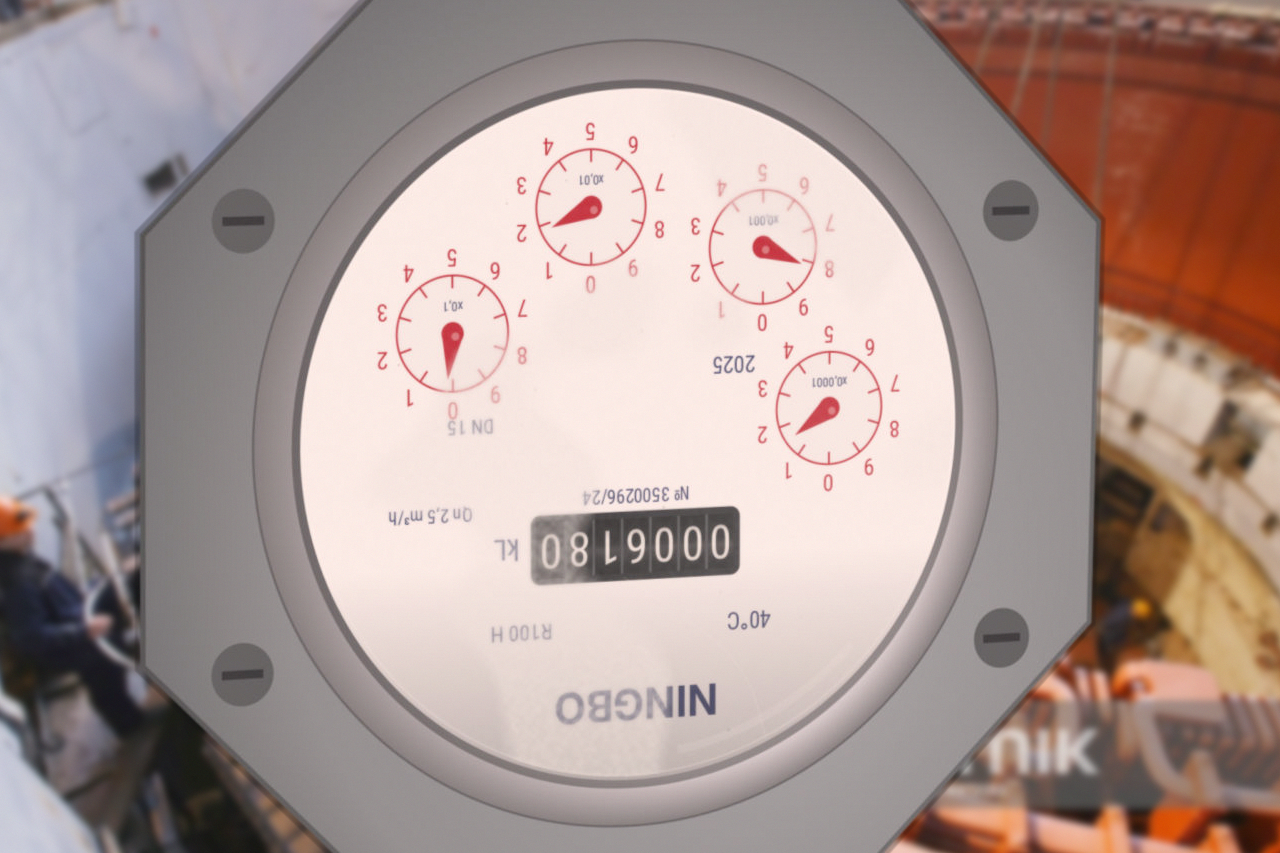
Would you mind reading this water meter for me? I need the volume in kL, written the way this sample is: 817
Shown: 6180.0181
